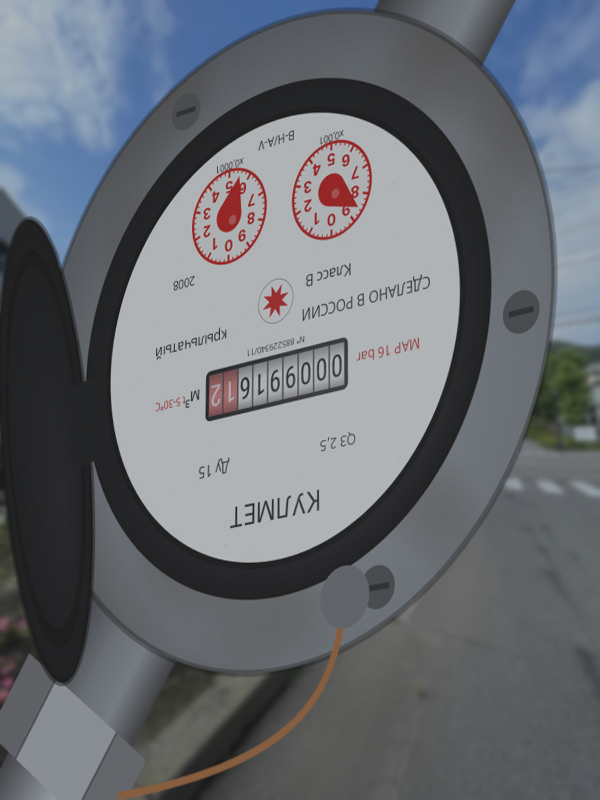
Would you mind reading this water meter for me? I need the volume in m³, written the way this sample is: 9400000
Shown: 9916.1285
